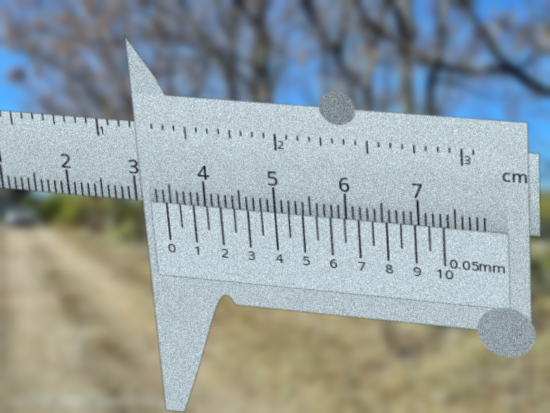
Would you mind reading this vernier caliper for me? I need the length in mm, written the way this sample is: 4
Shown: 34.4
